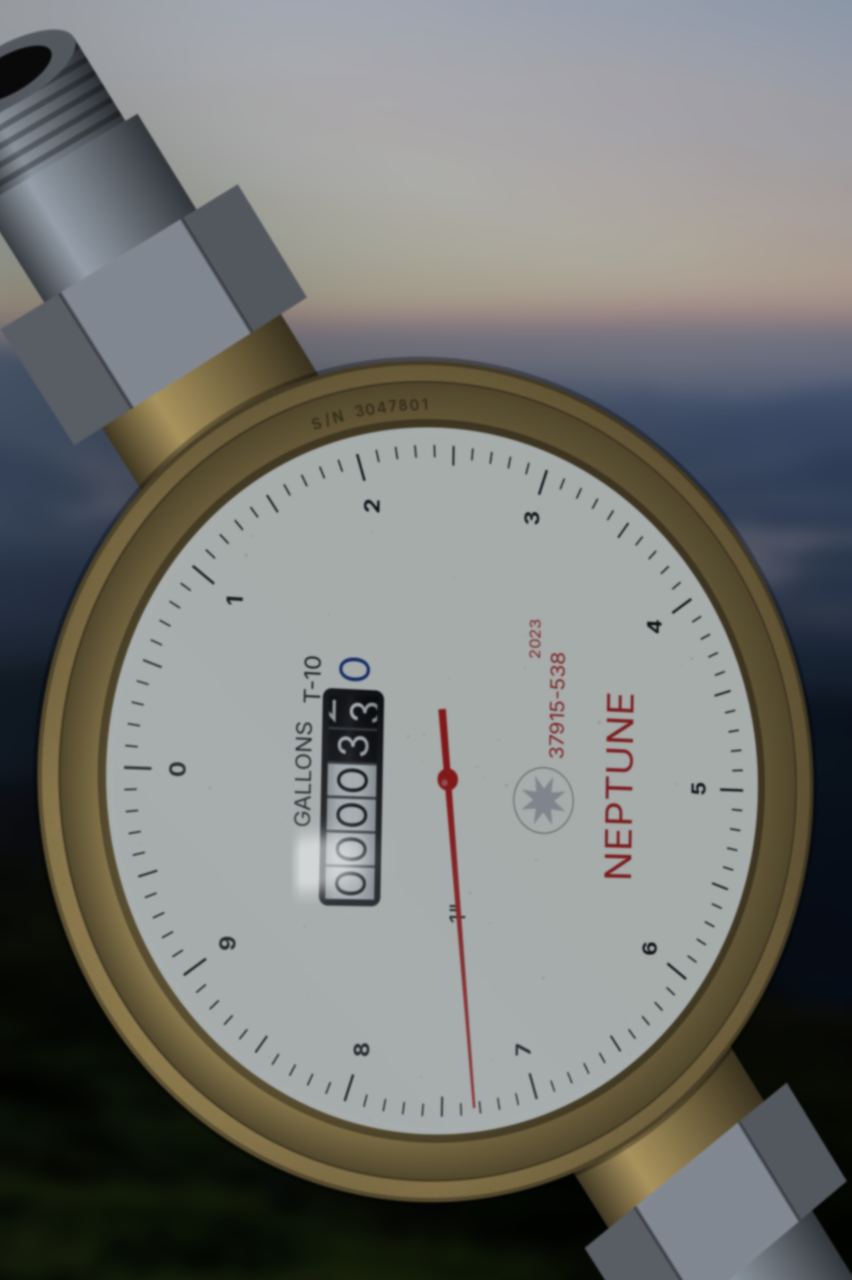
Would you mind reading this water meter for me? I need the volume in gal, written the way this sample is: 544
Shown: 327.3
